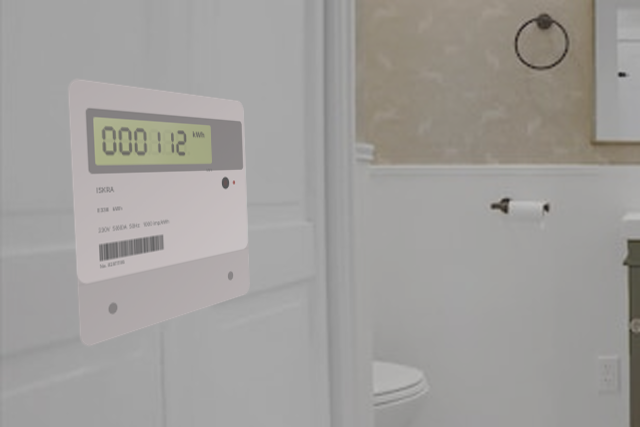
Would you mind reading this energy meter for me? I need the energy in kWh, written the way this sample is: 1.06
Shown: 112
